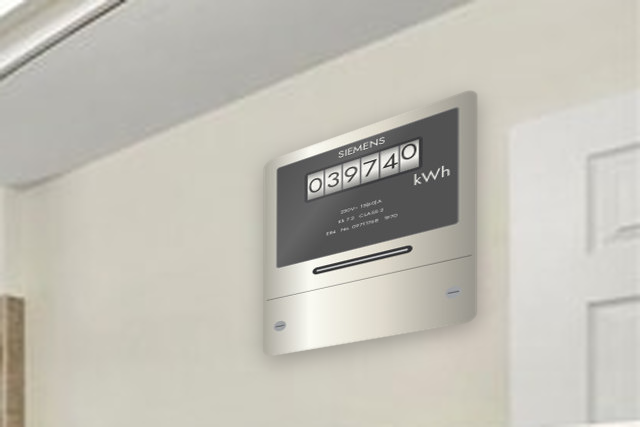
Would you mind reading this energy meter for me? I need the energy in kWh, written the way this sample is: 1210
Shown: 39740
